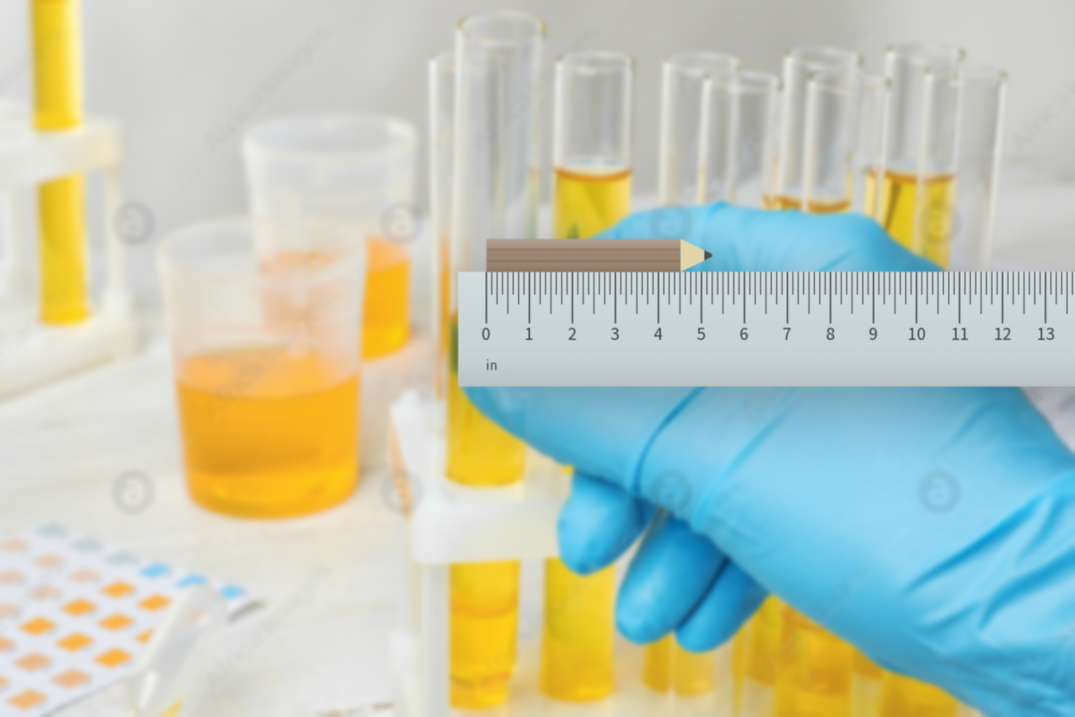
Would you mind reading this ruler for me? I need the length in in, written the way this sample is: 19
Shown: 5.25
